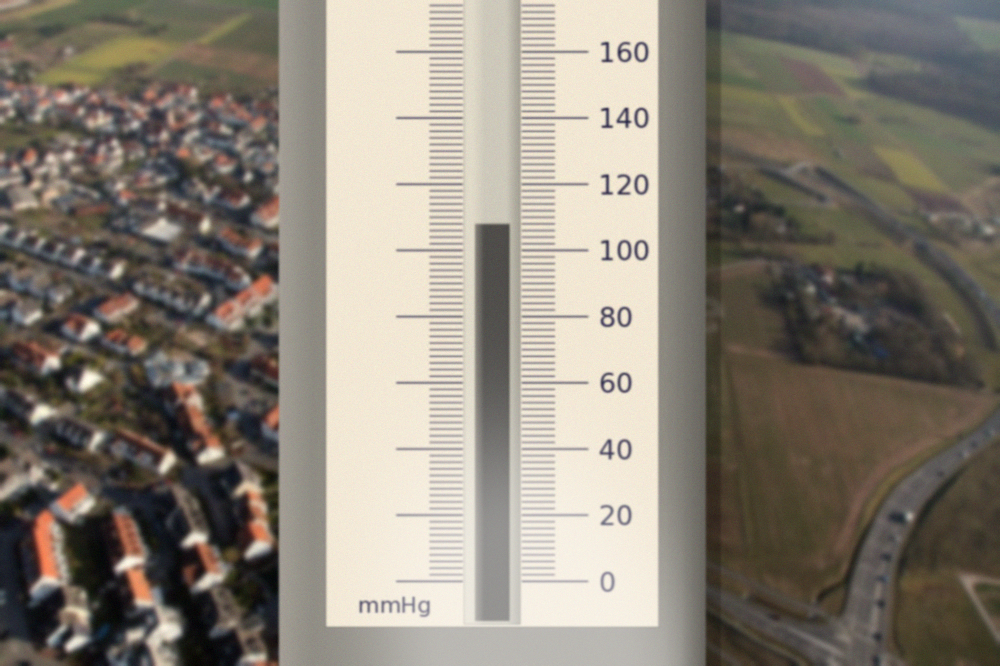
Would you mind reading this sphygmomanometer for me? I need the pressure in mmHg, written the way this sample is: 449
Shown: 108
